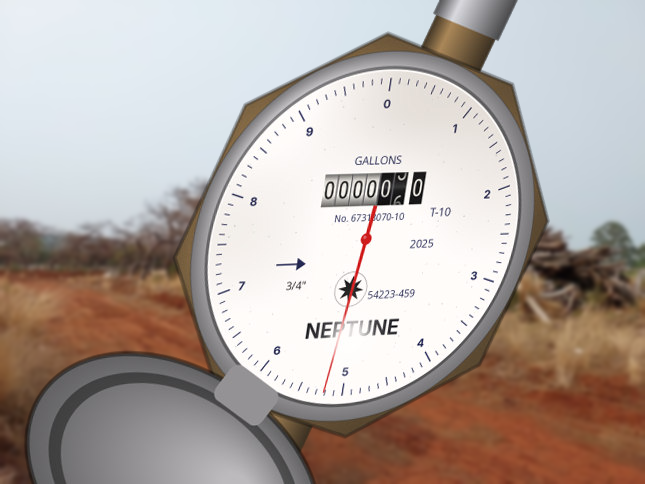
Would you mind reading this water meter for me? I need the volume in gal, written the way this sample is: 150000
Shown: 55.2
